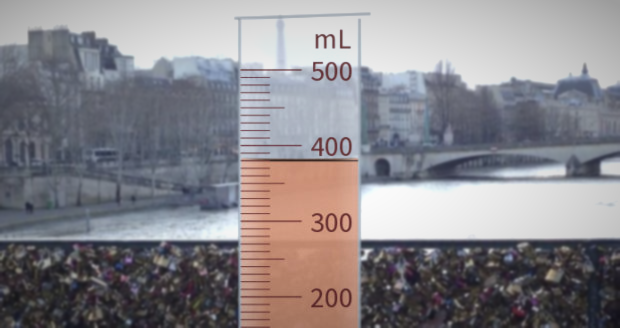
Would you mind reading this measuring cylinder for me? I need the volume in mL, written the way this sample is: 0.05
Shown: 380
